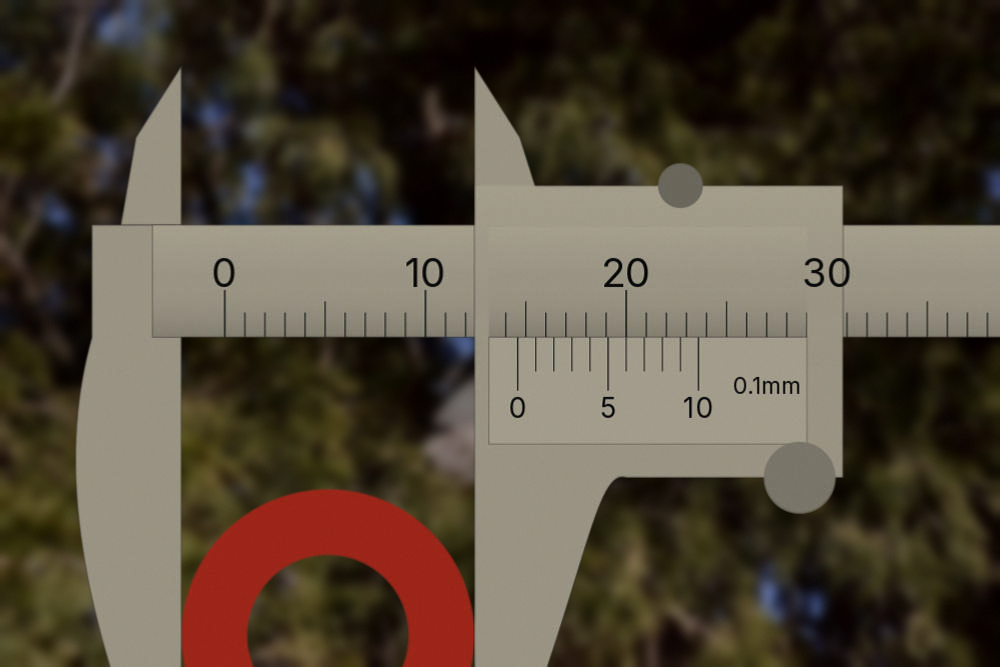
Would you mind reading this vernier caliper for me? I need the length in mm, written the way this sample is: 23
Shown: 14.6
